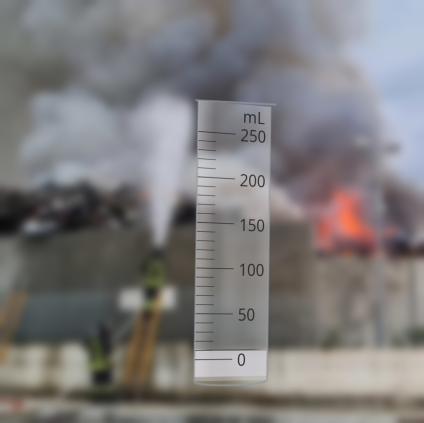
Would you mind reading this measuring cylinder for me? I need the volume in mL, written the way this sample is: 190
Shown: 10
